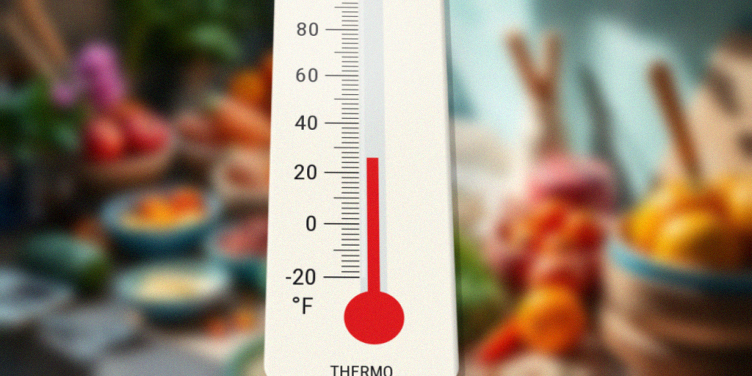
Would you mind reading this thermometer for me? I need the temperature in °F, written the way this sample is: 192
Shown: 26
